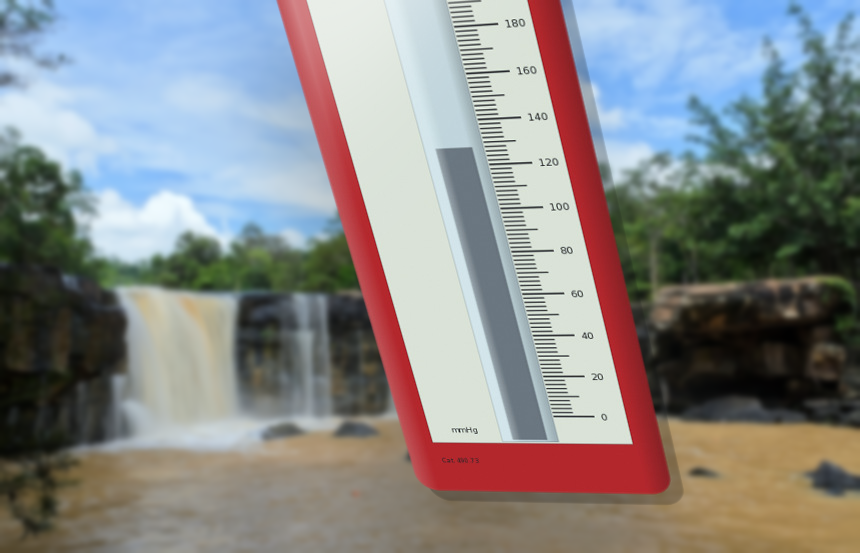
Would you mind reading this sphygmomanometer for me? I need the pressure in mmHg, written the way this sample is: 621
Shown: 128
